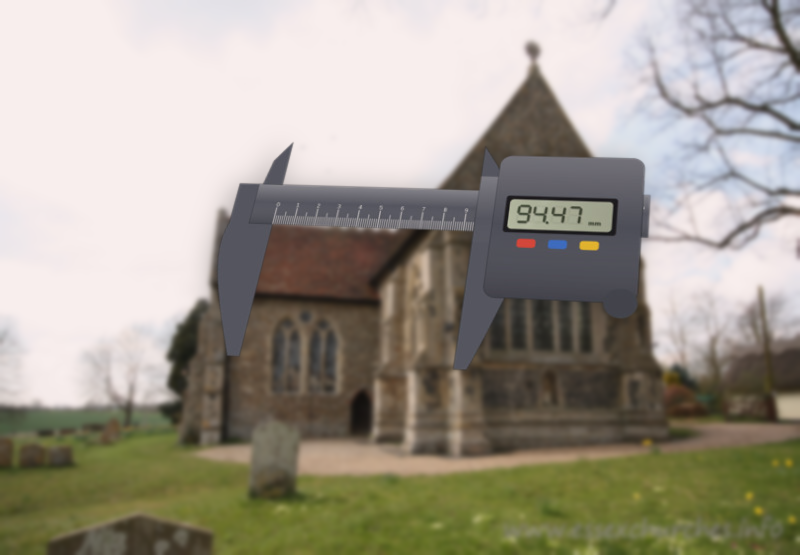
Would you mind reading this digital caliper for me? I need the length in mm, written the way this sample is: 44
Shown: 94.47
